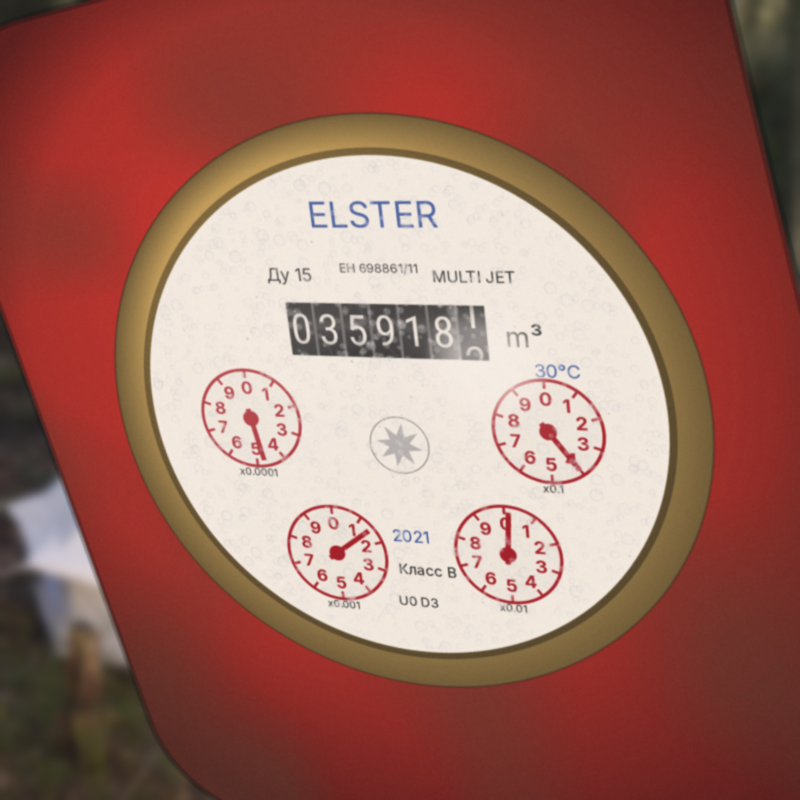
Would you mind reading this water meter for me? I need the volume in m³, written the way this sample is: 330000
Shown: 359181.4014
